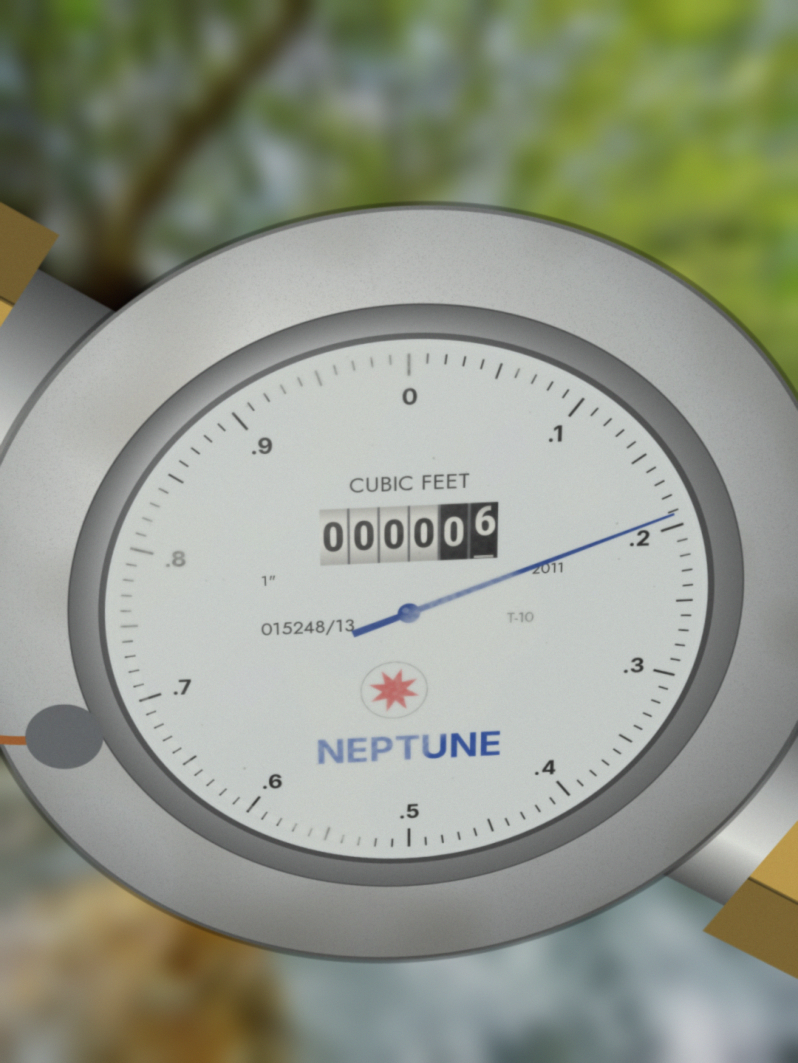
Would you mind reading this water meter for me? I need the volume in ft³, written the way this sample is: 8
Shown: 6.19
